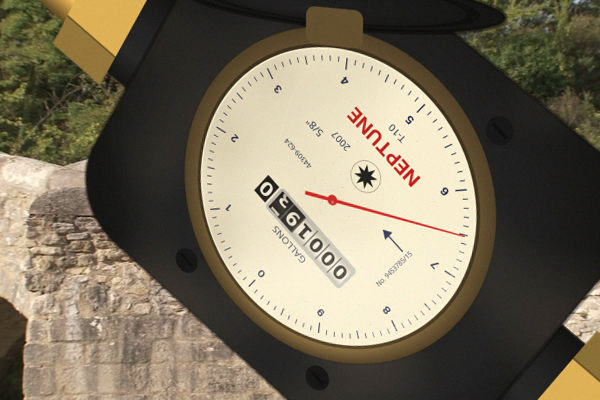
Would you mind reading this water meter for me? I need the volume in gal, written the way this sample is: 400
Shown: 1926.5
